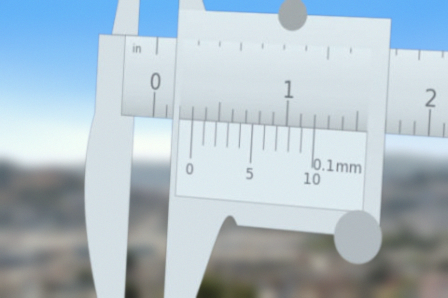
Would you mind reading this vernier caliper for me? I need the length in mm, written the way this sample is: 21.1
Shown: 3.0
